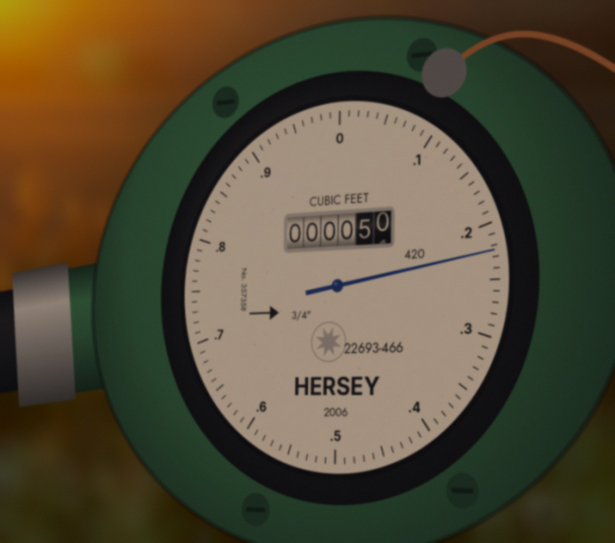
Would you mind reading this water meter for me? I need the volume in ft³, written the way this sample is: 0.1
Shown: 50.22
